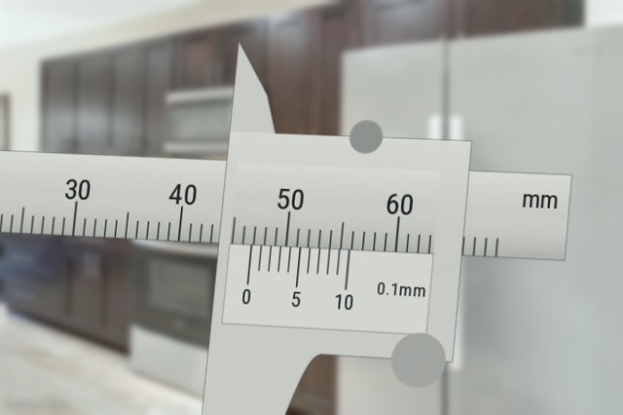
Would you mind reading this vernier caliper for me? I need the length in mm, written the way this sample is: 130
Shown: 46.8
